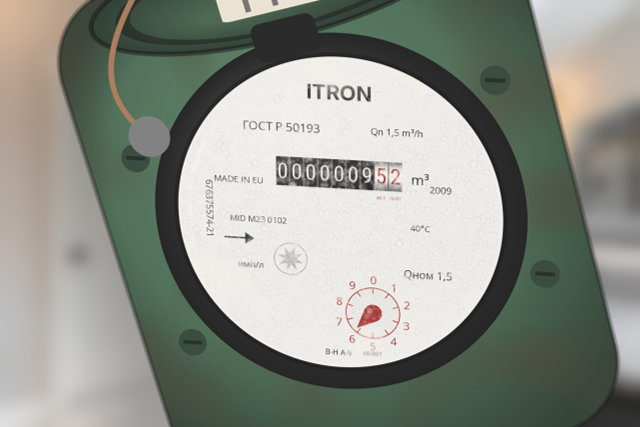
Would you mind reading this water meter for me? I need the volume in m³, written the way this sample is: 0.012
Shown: 9.526
